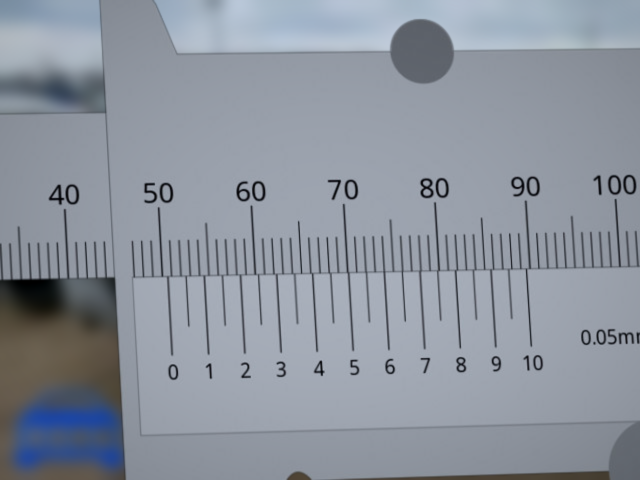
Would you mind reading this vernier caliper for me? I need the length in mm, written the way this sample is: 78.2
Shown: 50.6
